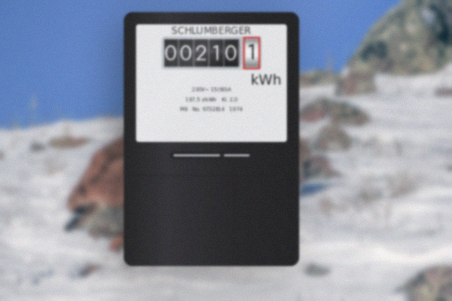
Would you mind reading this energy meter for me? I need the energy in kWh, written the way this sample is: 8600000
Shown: 210.1
